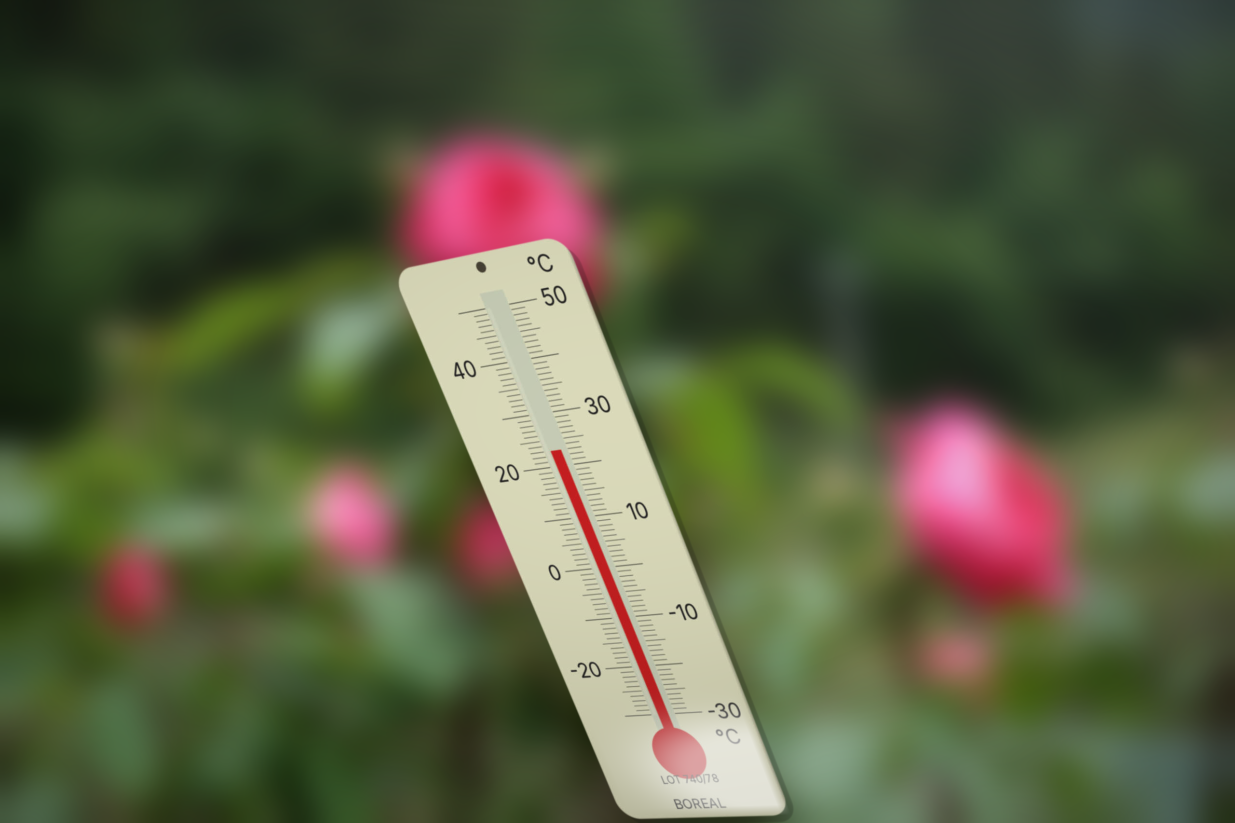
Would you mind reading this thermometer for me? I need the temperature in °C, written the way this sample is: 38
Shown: 23
